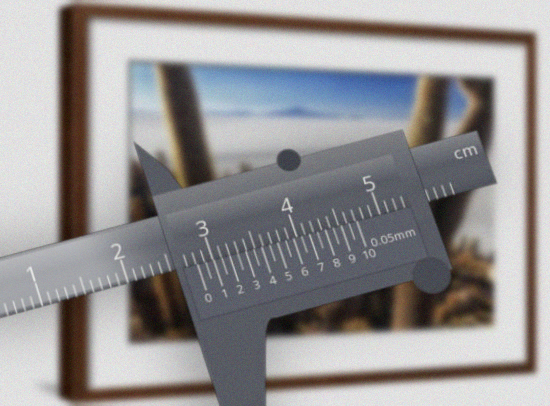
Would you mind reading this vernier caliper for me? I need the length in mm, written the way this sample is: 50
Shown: 28.2
